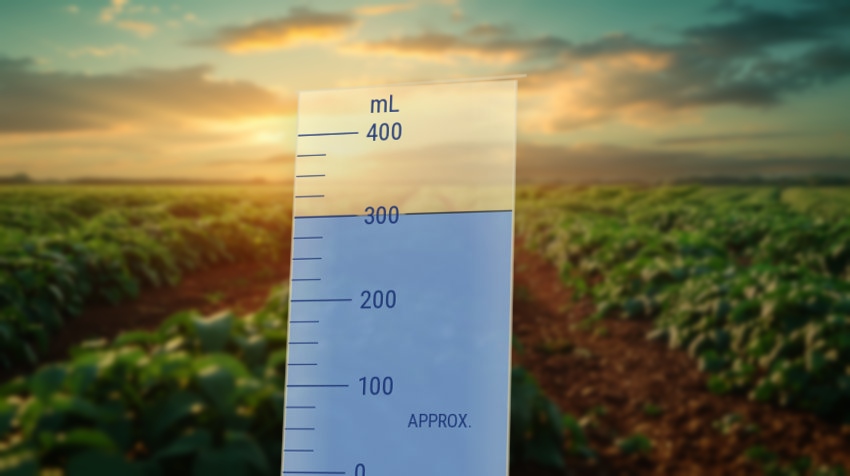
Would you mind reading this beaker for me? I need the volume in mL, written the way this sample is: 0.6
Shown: 300
